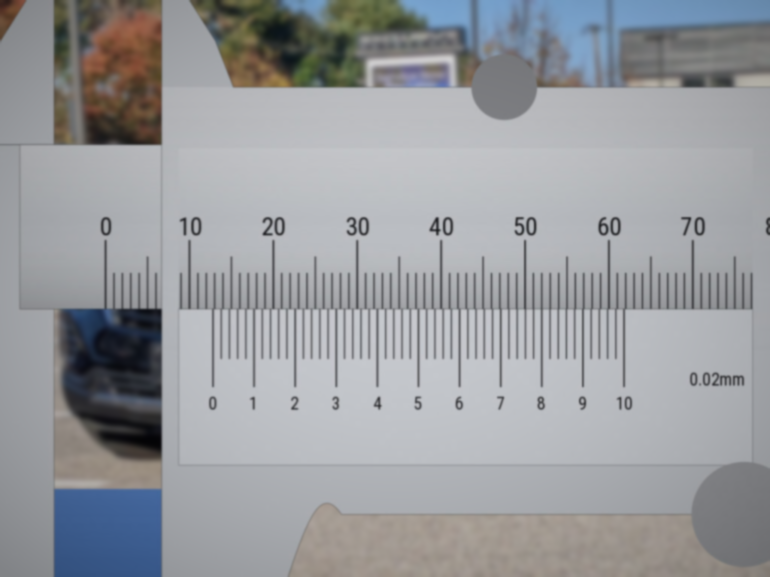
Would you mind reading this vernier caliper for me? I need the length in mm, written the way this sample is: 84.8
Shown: 12.8
